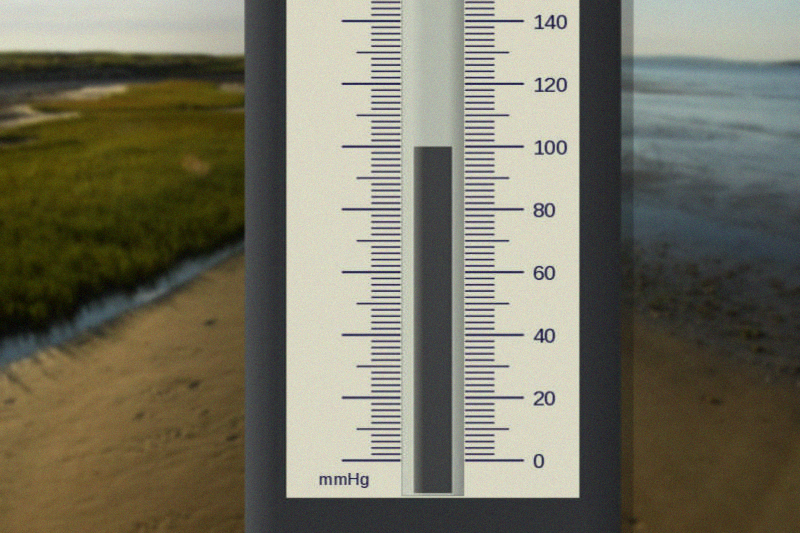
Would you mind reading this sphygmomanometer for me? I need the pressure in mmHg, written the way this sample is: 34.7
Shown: 100
